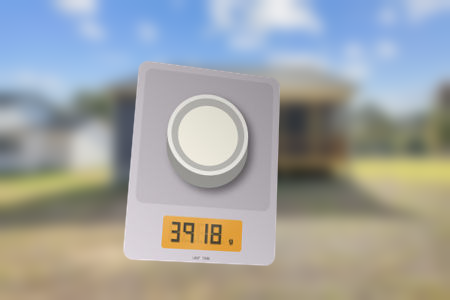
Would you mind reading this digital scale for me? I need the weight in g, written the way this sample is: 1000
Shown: 3918
